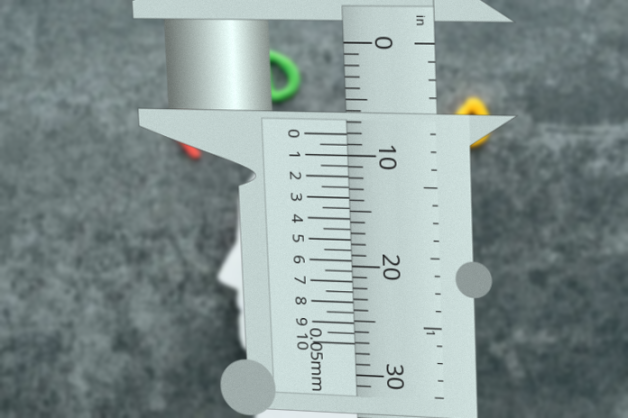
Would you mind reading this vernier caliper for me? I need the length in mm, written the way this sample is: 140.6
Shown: 8.1
